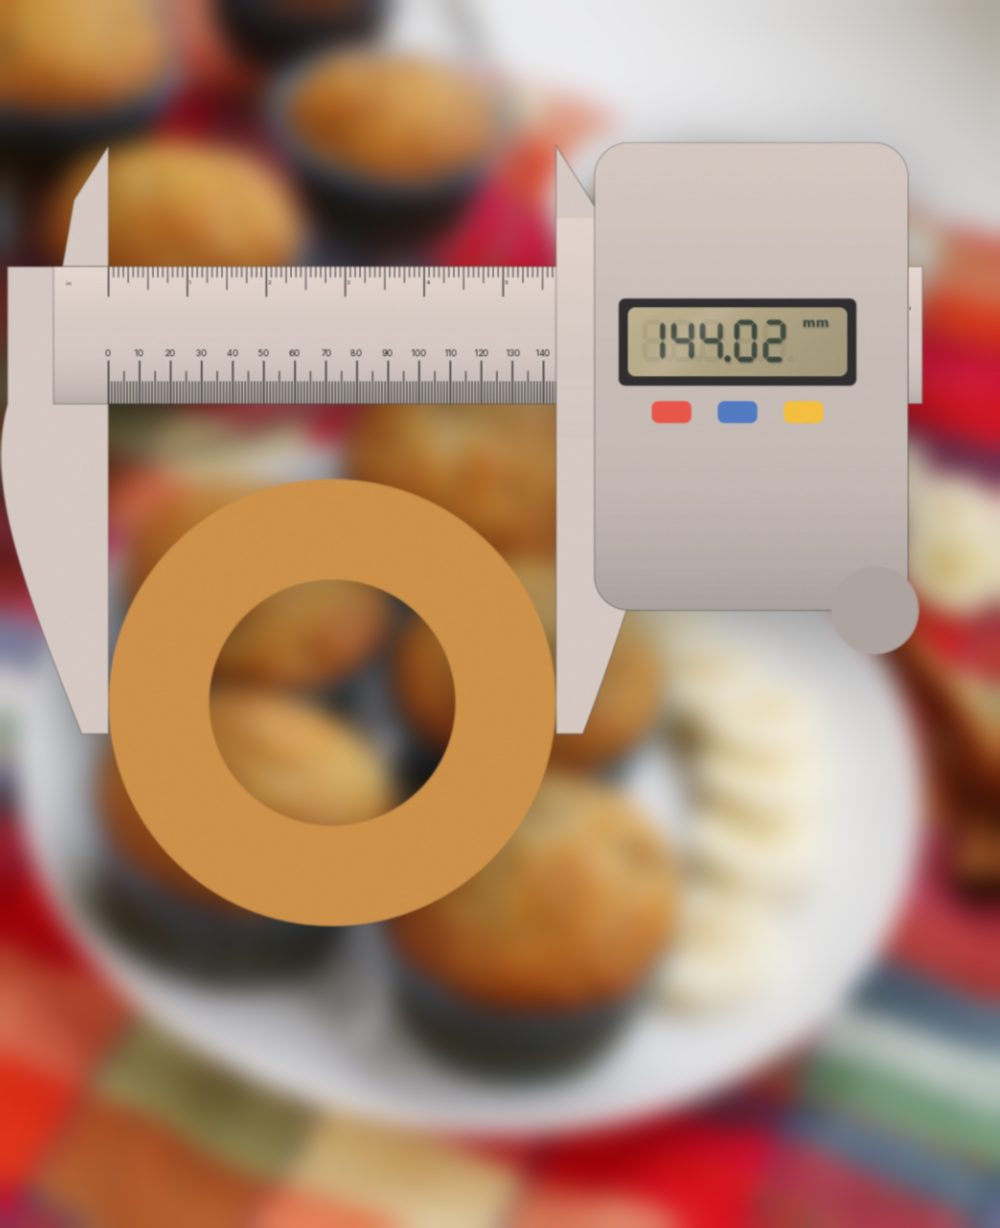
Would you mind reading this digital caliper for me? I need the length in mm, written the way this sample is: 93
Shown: 144.02
